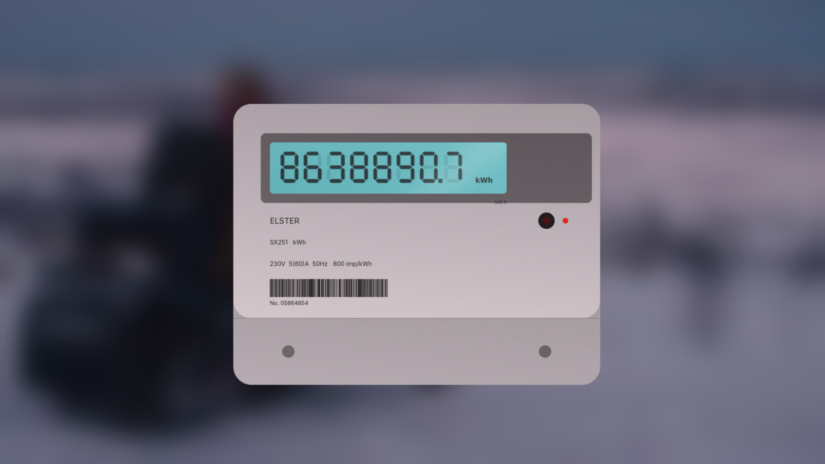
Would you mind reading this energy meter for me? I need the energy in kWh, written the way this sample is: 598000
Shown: 8638890.7
